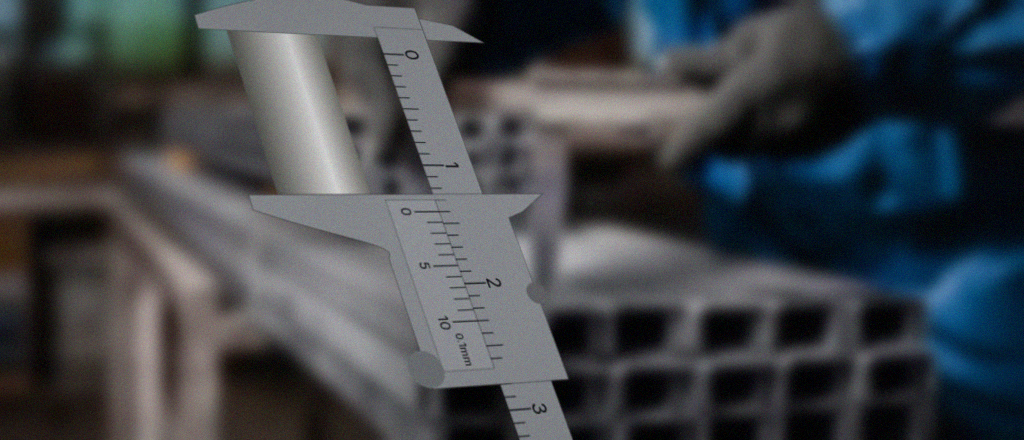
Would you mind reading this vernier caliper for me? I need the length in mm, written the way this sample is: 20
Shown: 14.0
